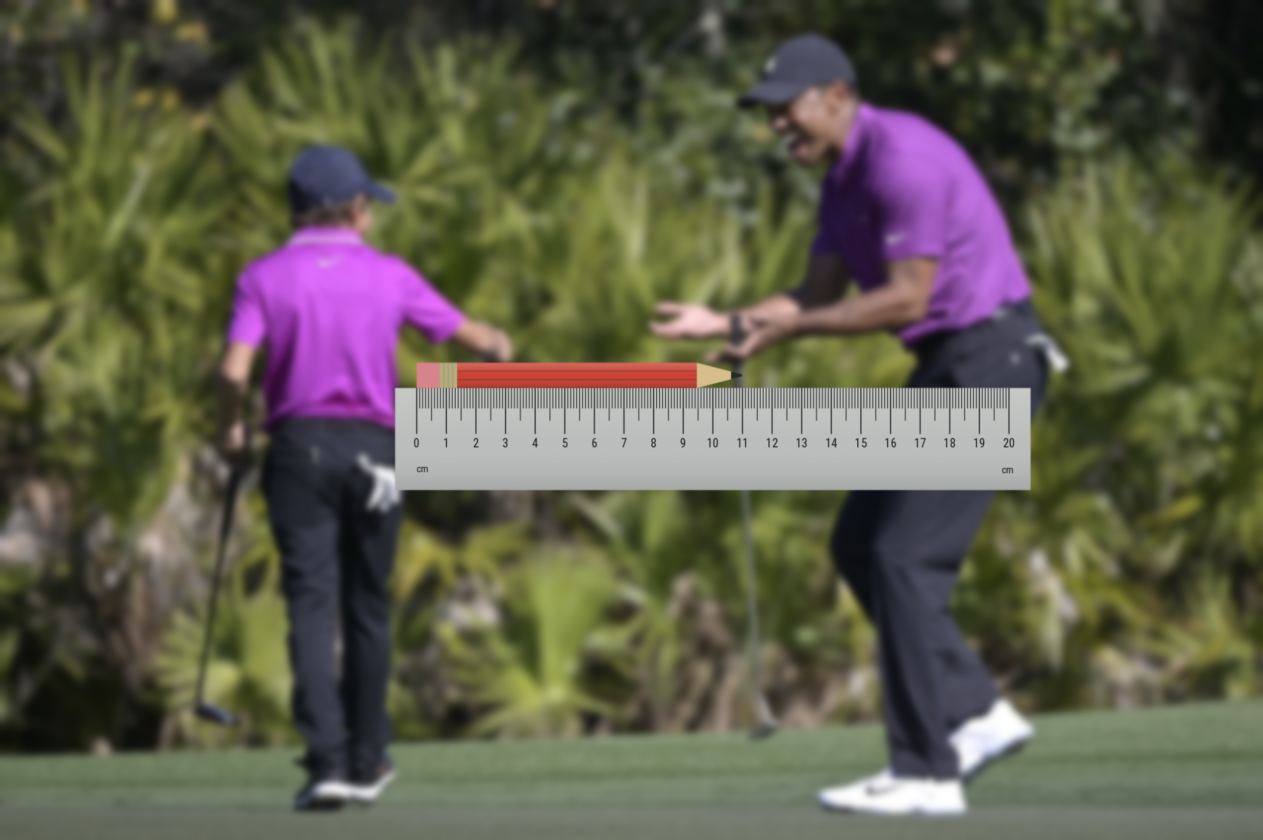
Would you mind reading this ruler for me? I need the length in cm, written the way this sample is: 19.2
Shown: 11
